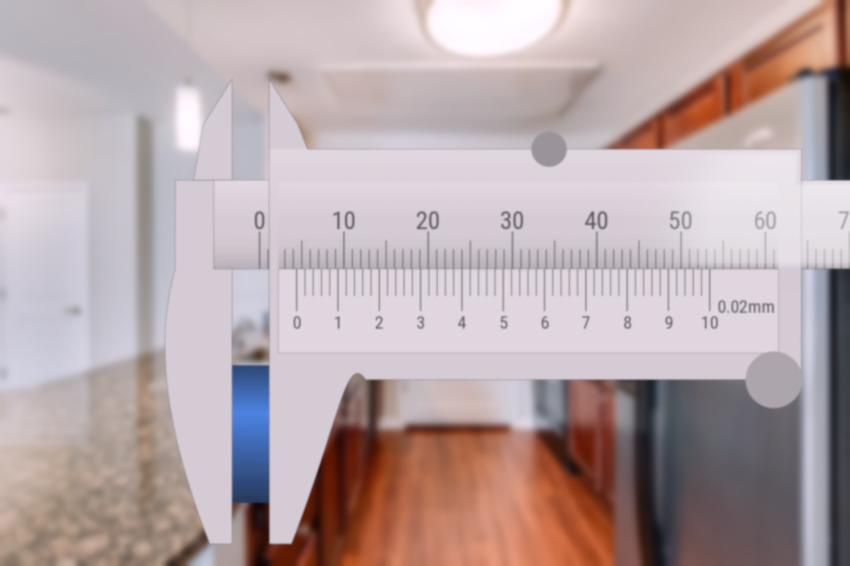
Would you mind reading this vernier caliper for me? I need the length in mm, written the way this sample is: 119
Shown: 4.4
